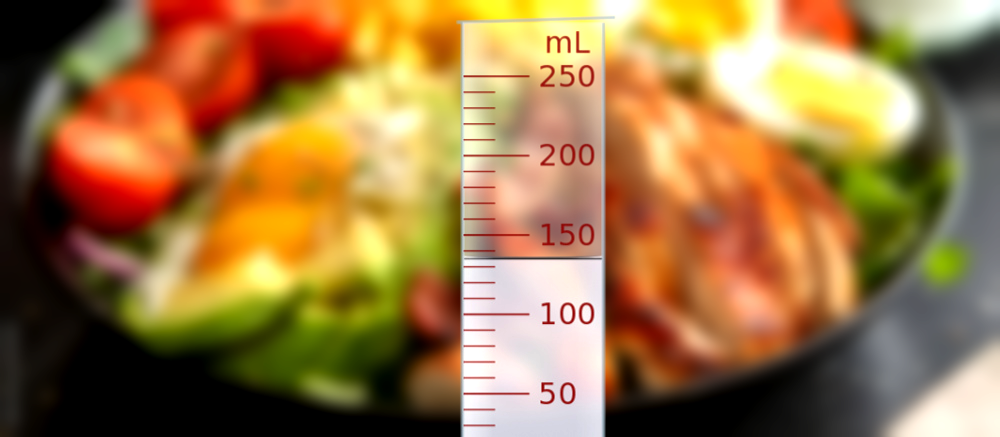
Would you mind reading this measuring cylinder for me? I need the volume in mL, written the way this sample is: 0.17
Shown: 135
